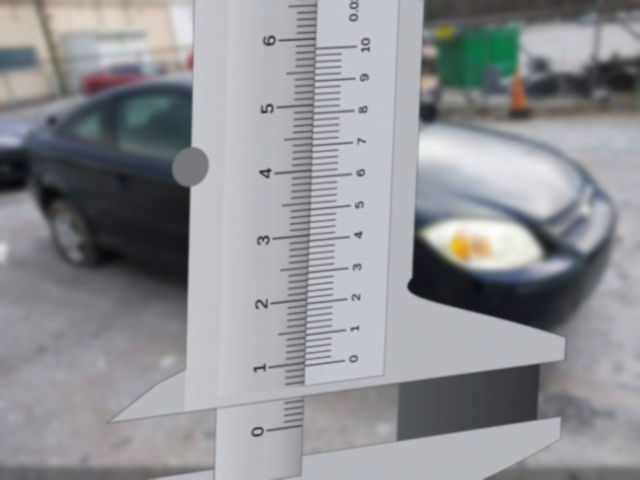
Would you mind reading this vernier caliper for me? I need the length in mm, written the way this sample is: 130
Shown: 9.5
